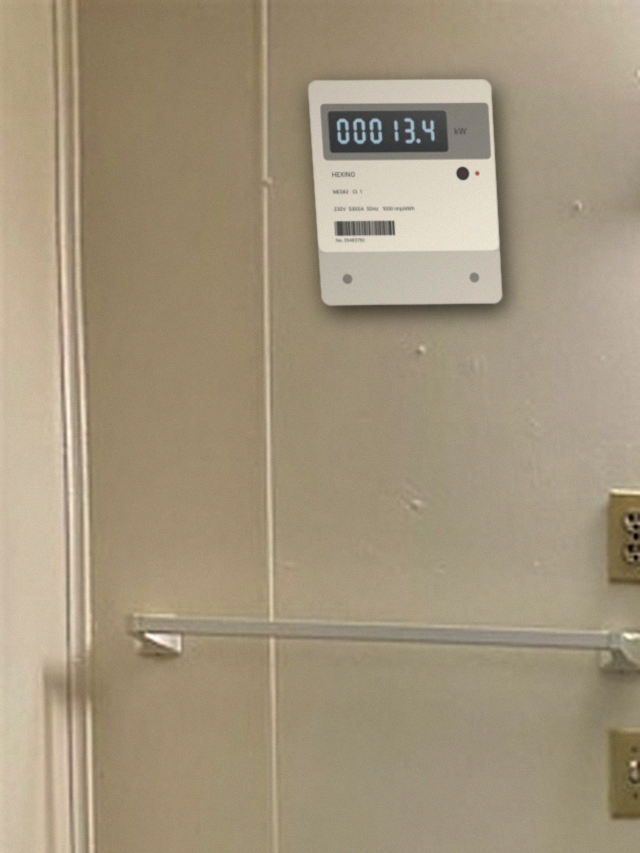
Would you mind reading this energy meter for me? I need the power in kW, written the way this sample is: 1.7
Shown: 13.4
